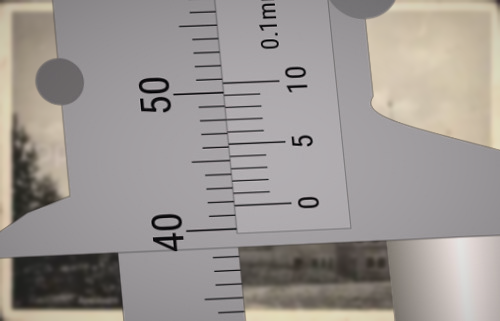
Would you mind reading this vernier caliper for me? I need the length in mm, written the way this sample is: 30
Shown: 41.7
